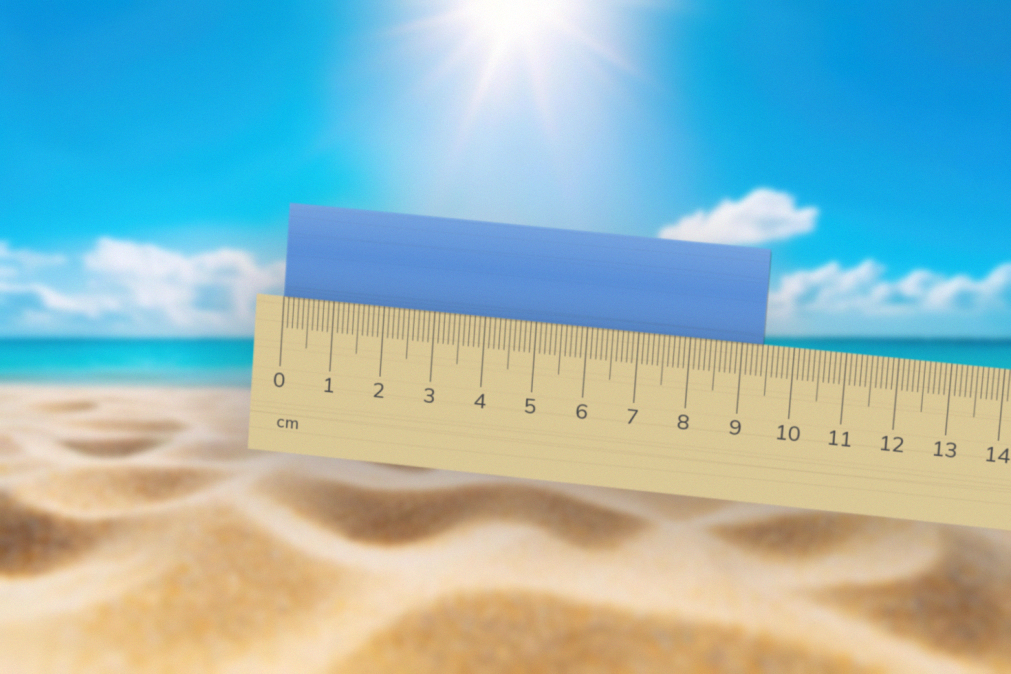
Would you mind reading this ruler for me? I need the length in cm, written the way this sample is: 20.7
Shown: 9.4
